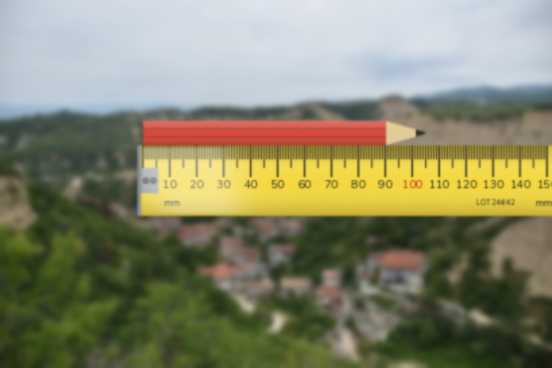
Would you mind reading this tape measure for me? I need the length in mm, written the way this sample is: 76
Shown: 105
